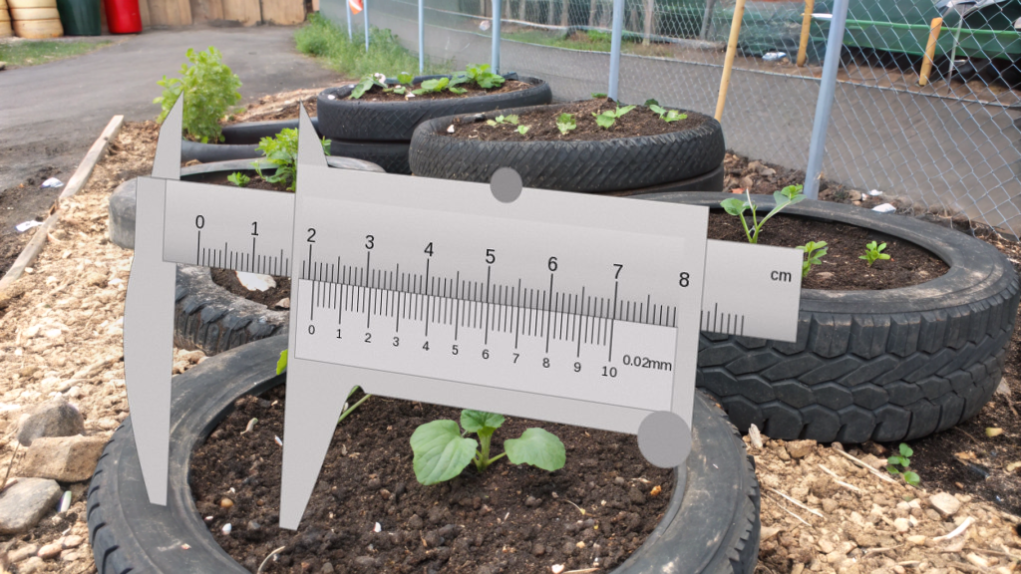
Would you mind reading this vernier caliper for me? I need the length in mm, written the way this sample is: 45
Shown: 20.8
